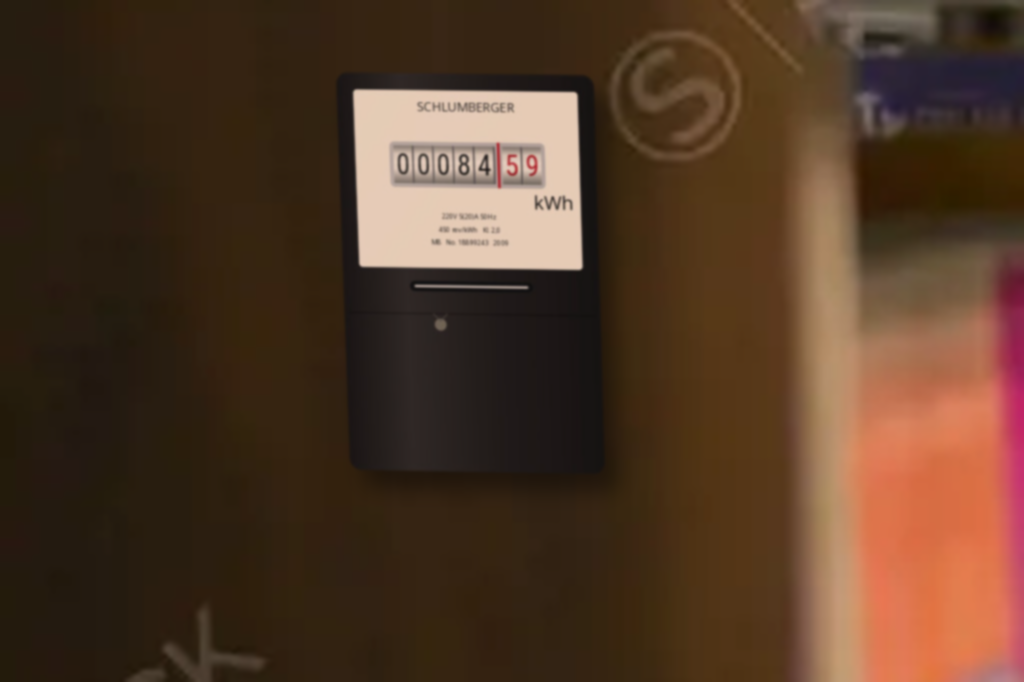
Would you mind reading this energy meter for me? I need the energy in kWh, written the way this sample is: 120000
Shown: 84.59
